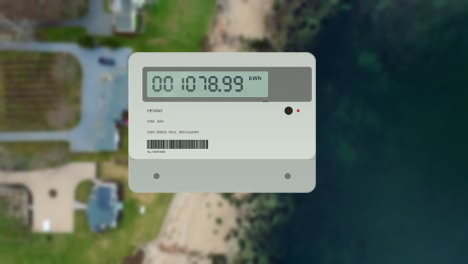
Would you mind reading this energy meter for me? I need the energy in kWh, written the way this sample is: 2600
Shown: 1078.99
